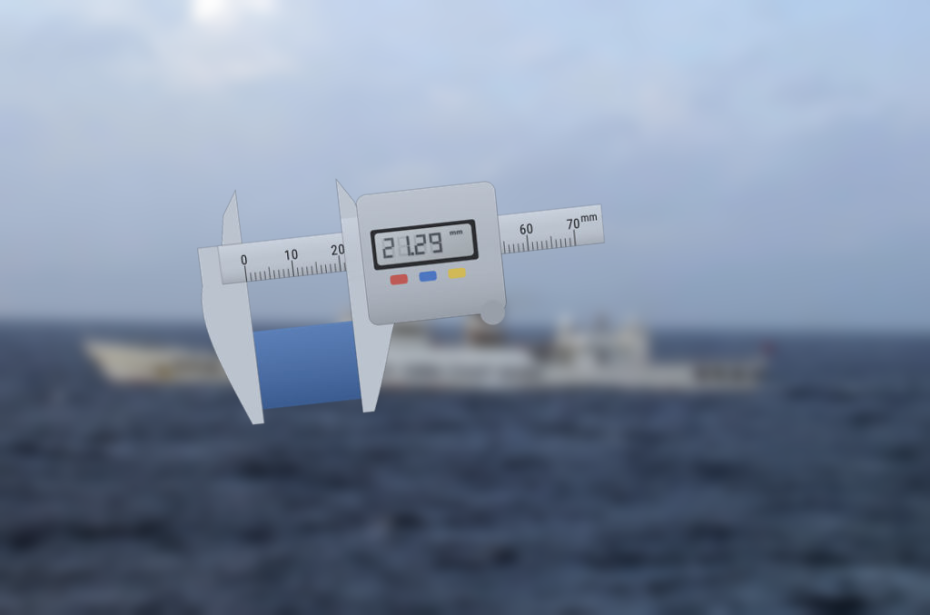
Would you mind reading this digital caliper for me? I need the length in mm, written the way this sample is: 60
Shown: 21.29
